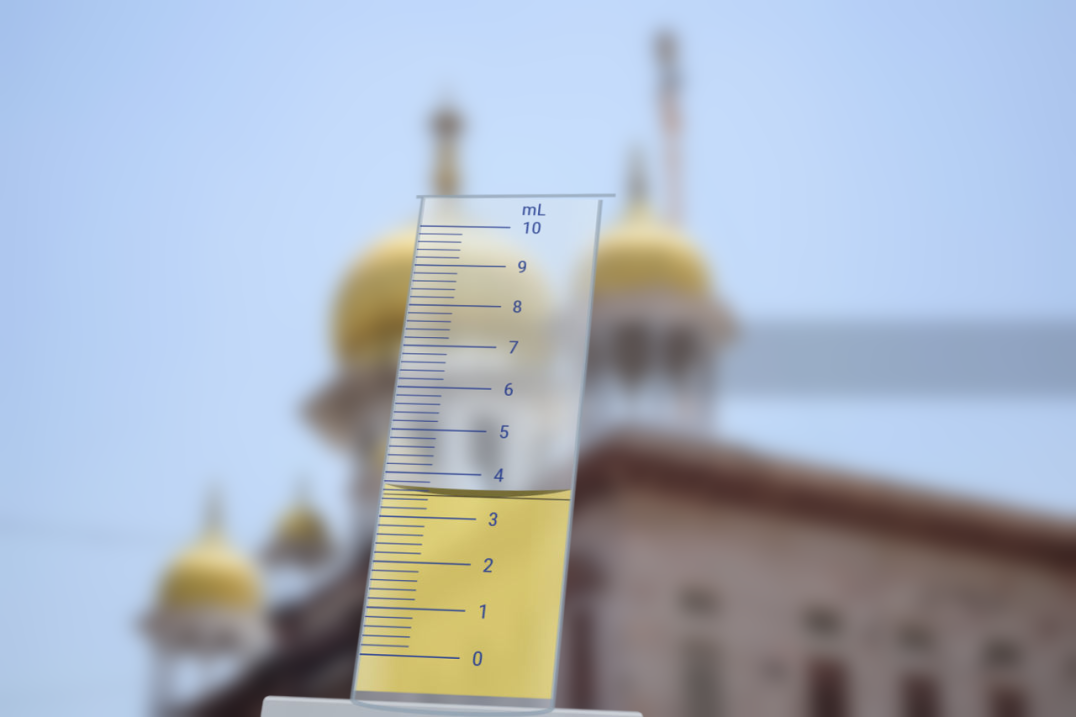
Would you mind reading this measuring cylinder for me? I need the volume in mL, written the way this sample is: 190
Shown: 3.5
